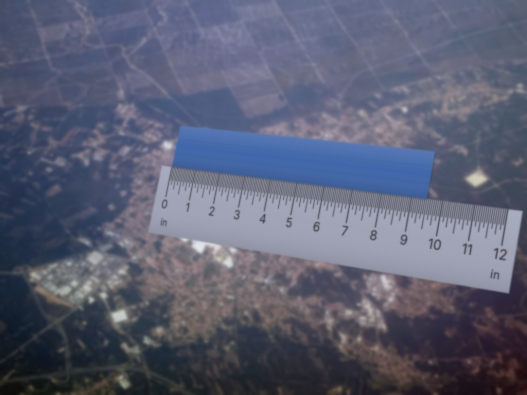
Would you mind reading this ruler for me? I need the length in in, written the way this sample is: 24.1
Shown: 9.5
